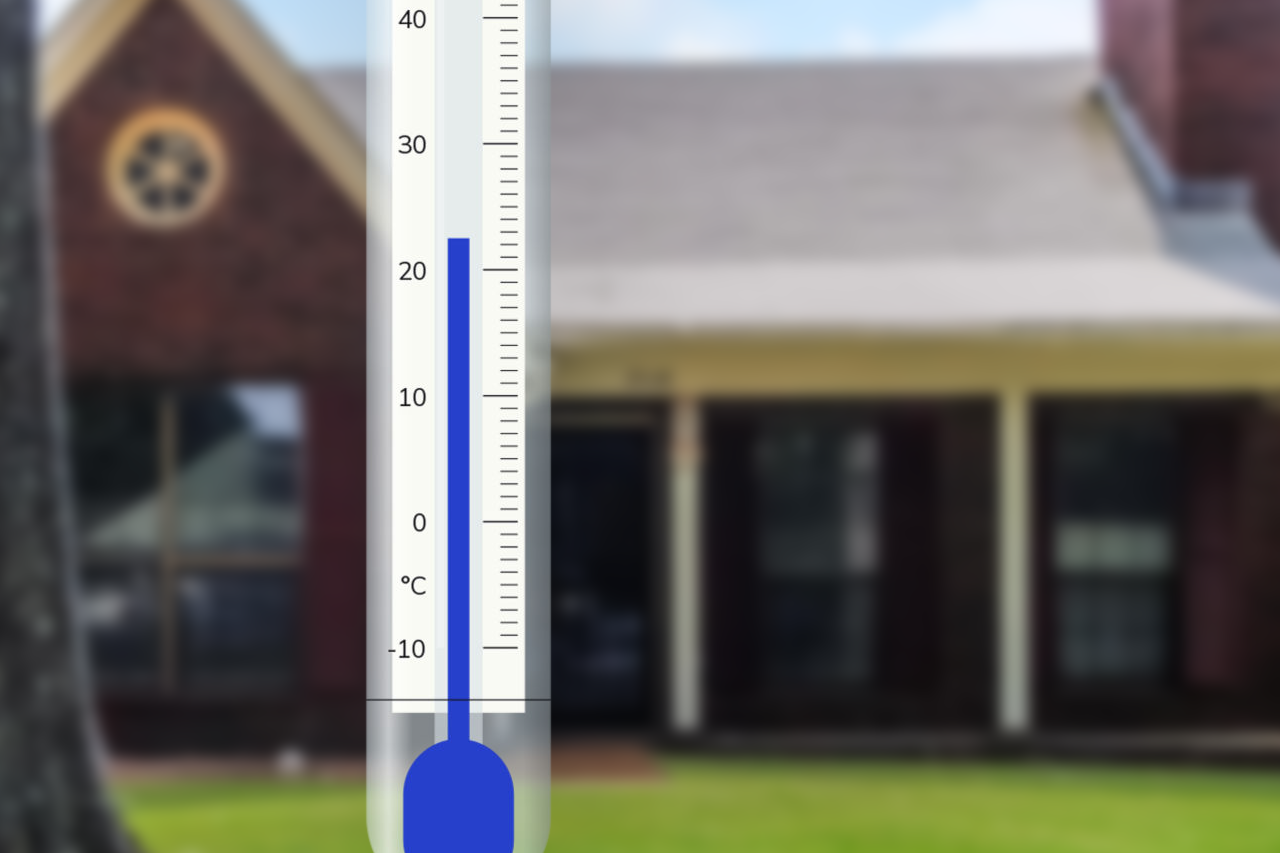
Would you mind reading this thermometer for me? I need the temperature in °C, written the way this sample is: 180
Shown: 22.5
